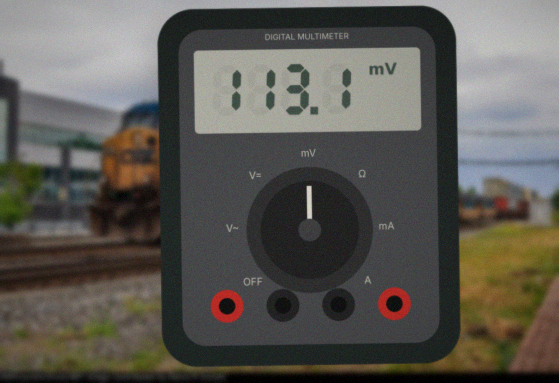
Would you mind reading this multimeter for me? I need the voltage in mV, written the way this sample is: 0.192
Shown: 113.1
